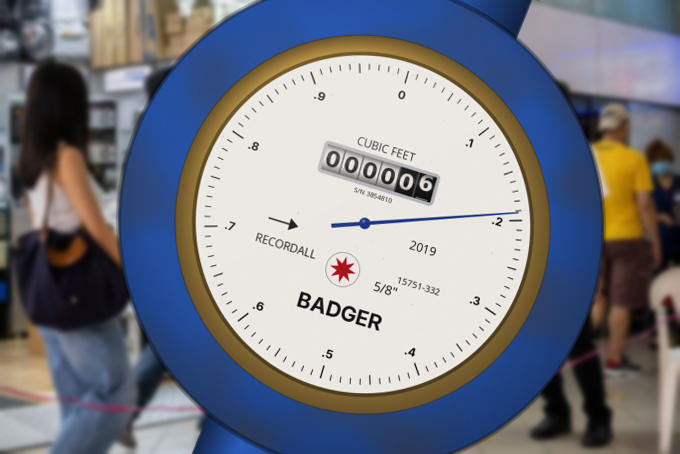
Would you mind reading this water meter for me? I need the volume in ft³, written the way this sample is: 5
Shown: 6.19
